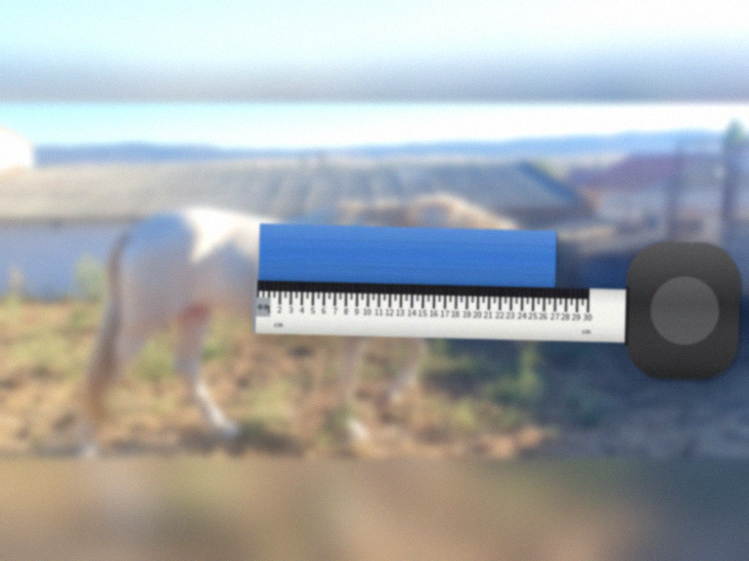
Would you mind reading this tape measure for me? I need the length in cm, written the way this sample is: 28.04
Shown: 27
